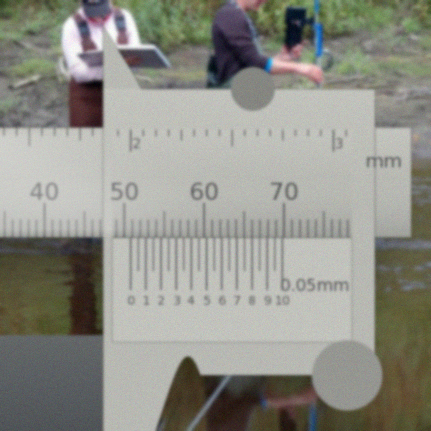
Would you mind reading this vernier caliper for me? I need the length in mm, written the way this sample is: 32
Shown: 50.8
